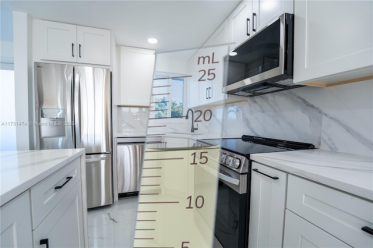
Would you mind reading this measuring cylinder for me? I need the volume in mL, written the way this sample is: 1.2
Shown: 16
